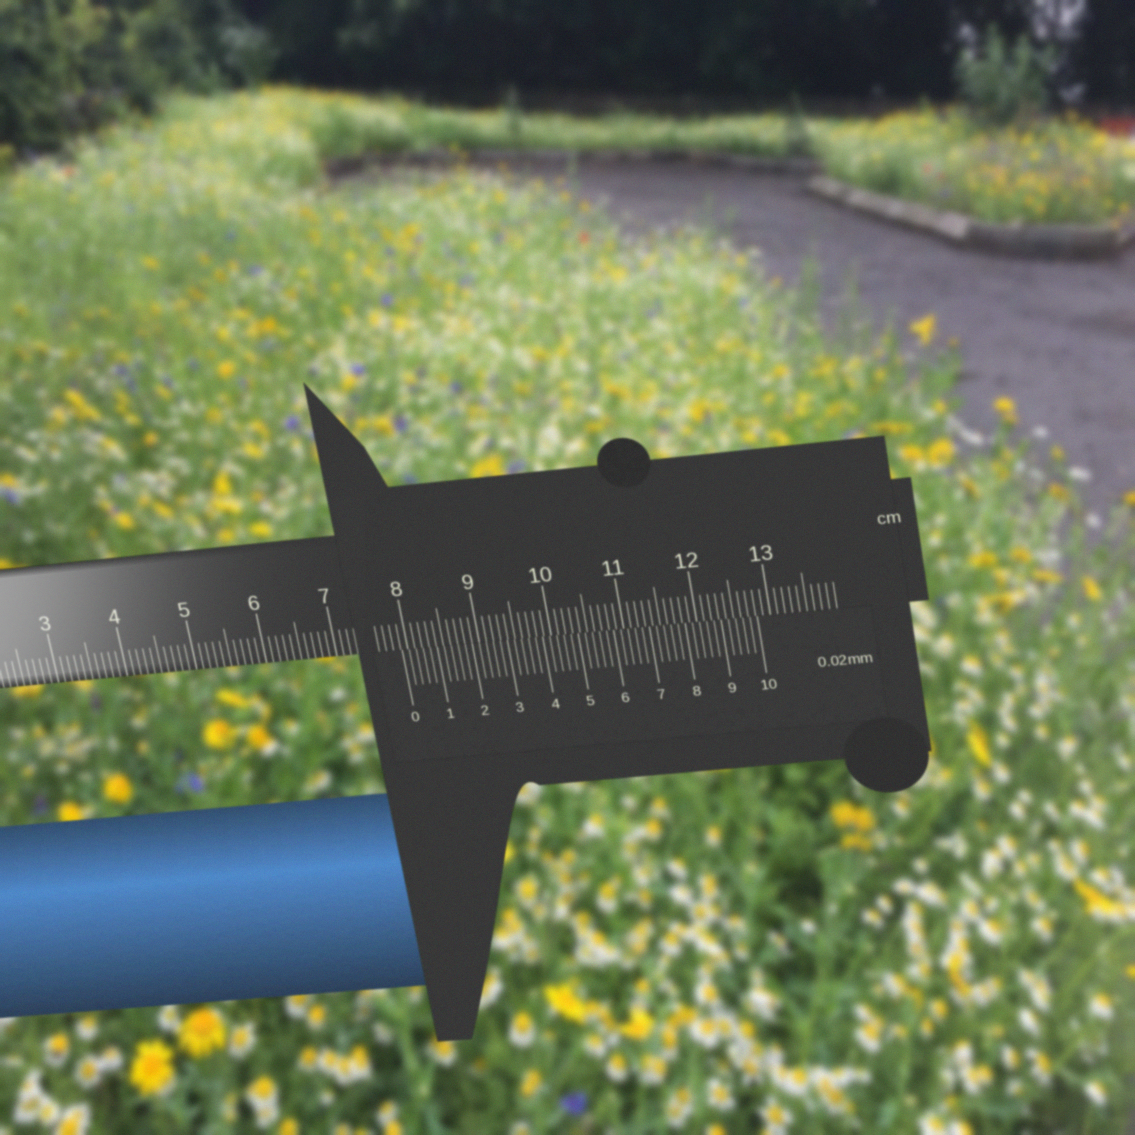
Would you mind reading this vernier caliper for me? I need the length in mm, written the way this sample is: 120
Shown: 79.2
